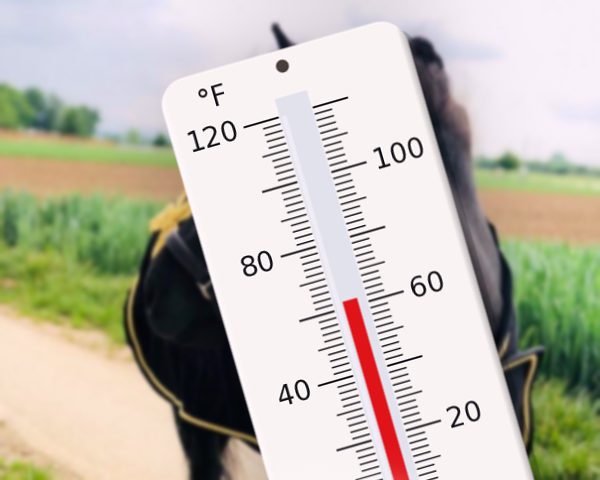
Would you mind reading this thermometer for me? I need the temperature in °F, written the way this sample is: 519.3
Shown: 62
